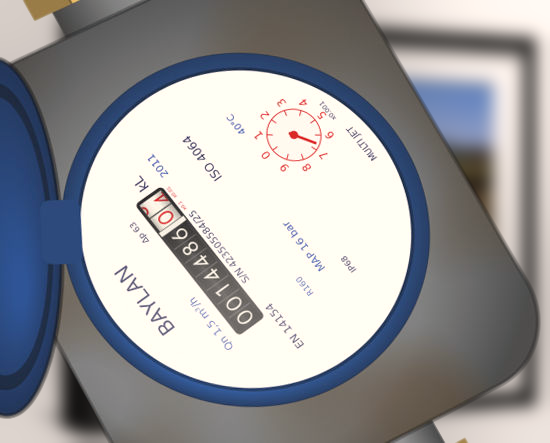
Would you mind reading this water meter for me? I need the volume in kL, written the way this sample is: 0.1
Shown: 14486.036
